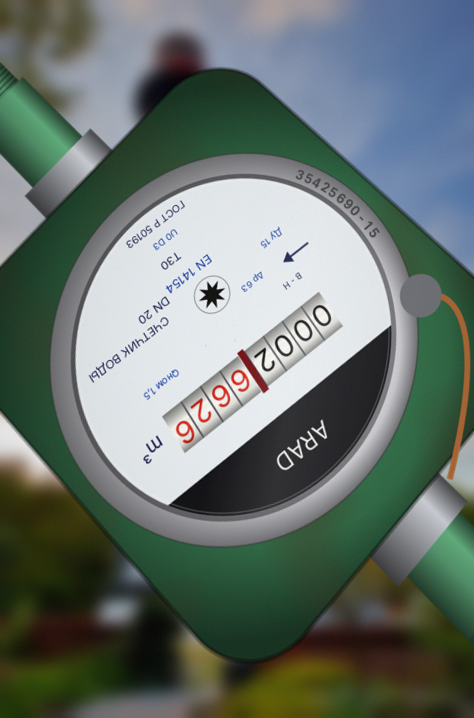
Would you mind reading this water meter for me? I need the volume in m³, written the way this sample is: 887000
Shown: 2.6626
